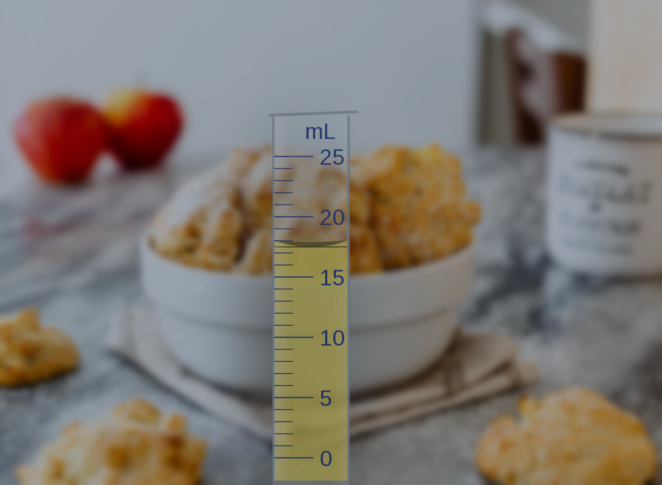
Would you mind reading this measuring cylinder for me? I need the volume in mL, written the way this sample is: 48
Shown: 17.5
